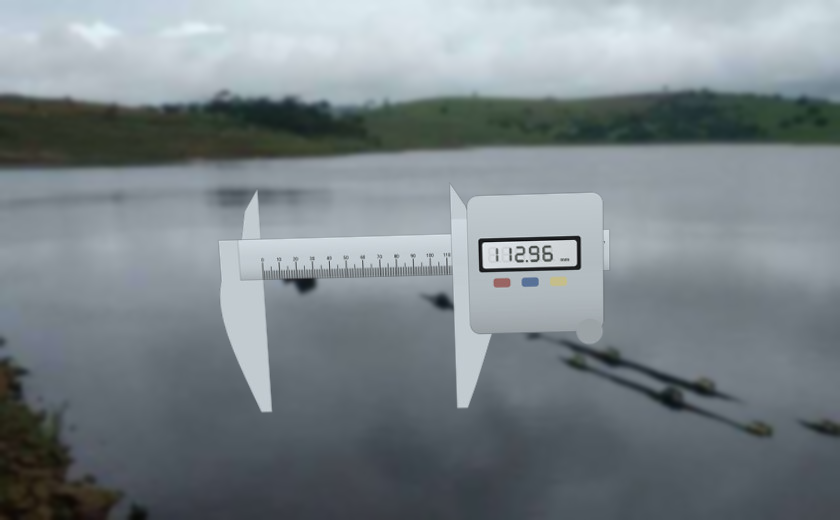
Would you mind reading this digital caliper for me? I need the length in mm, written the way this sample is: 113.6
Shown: 112.96
